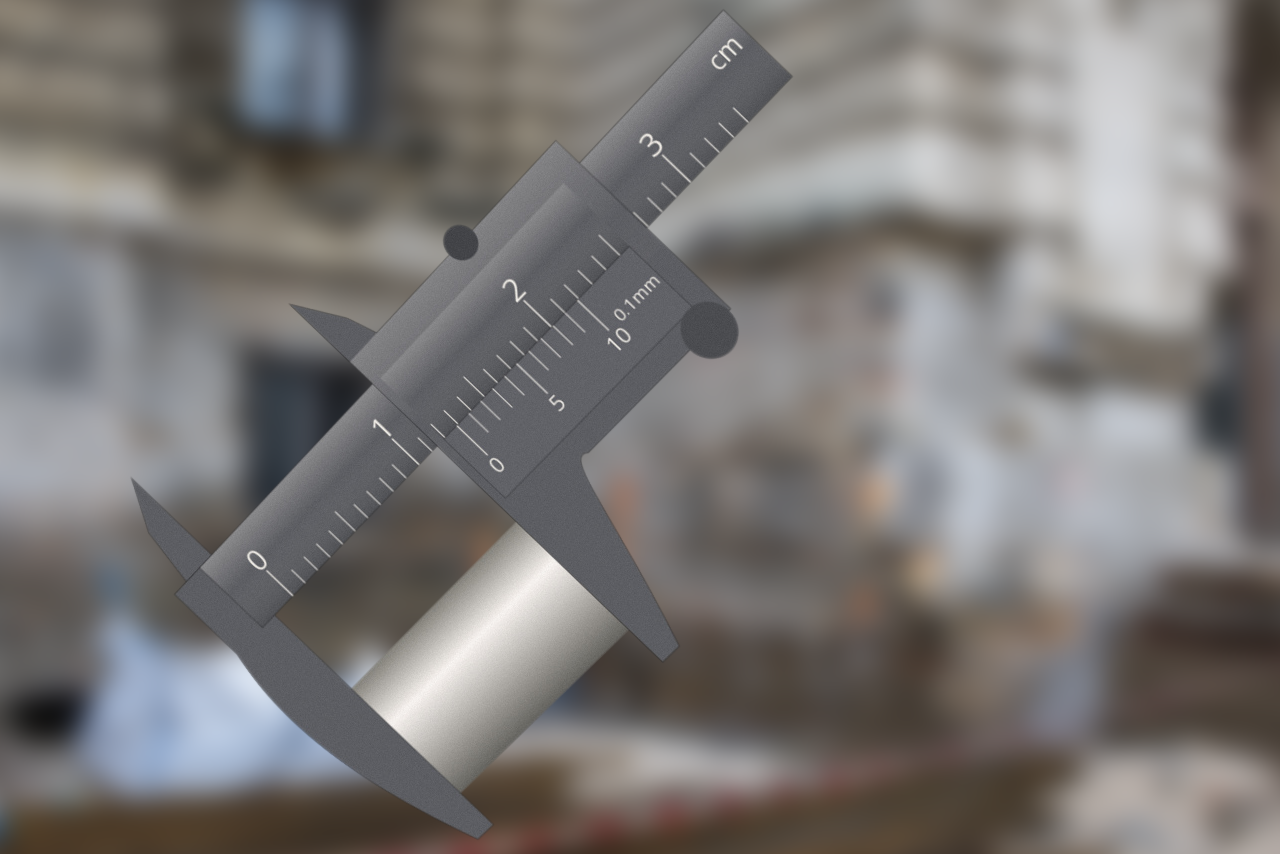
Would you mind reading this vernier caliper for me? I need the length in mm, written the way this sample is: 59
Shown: 12.9
